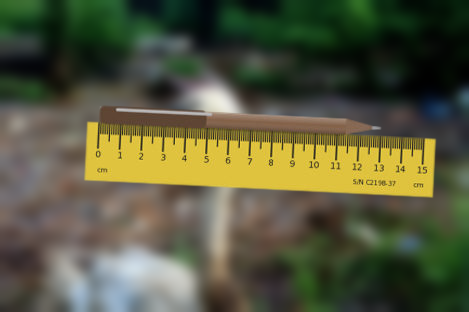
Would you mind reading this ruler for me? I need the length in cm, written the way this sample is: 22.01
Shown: 13
